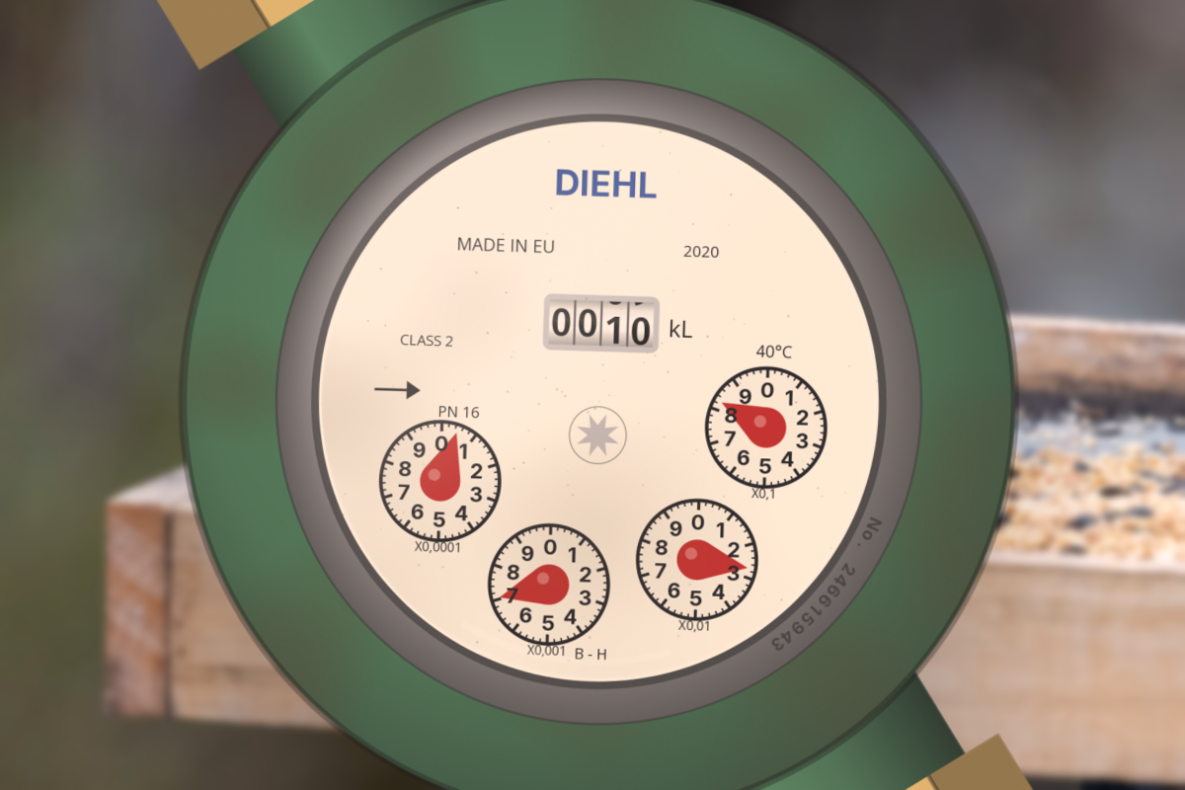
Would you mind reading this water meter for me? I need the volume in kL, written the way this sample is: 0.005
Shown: 9.8270
